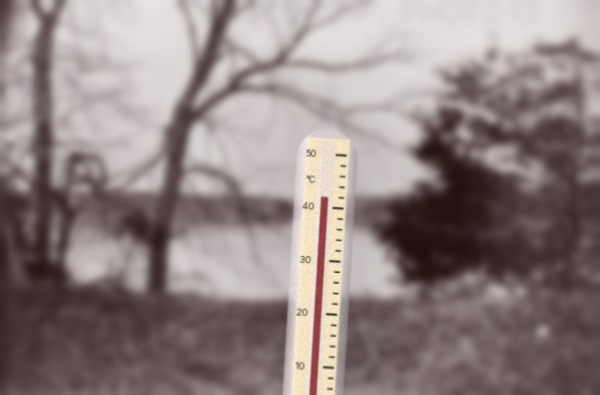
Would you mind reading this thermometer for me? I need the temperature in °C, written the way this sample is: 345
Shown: 42
